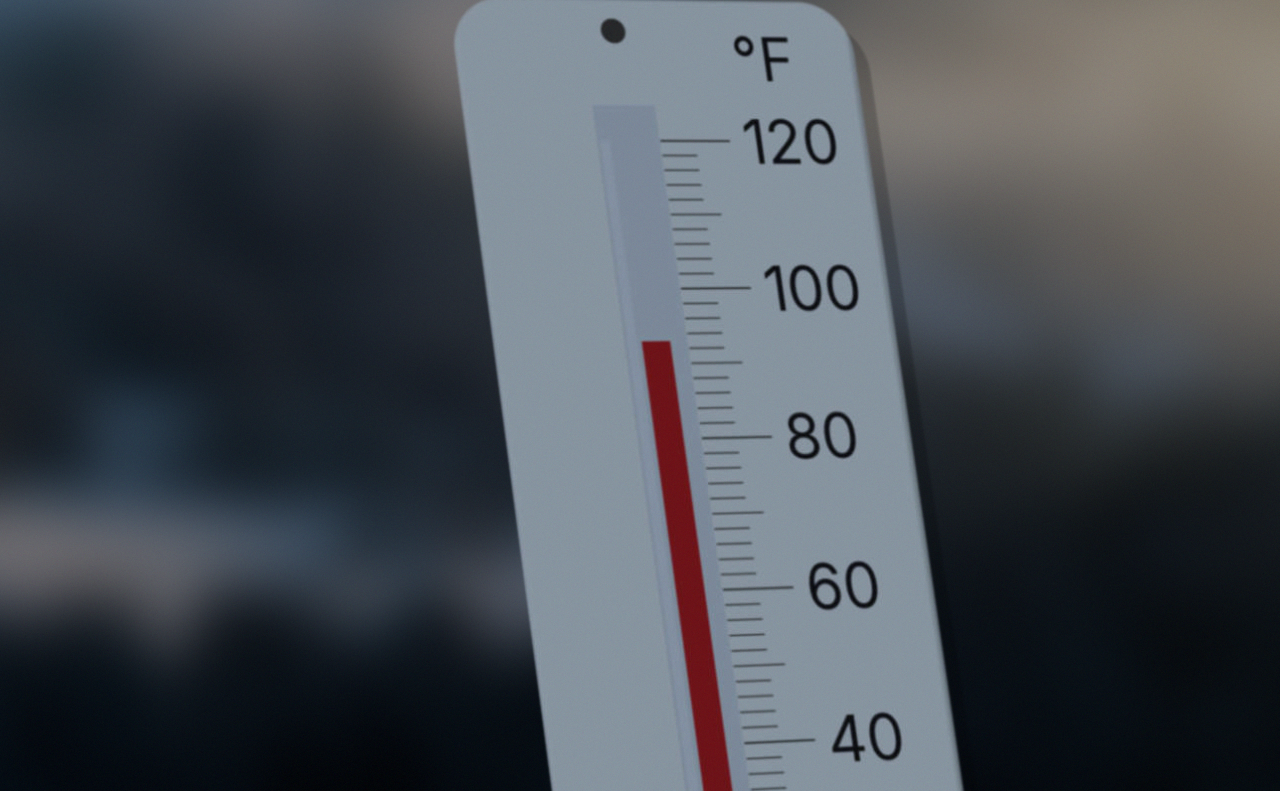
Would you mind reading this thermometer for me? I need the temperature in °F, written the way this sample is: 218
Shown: 93
